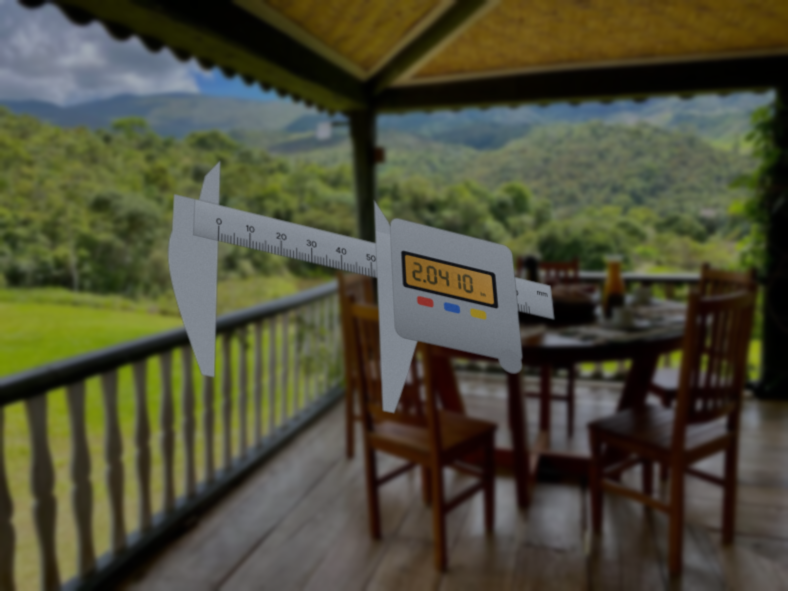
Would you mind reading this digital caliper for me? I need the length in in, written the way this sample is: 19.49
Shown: 2.0410
